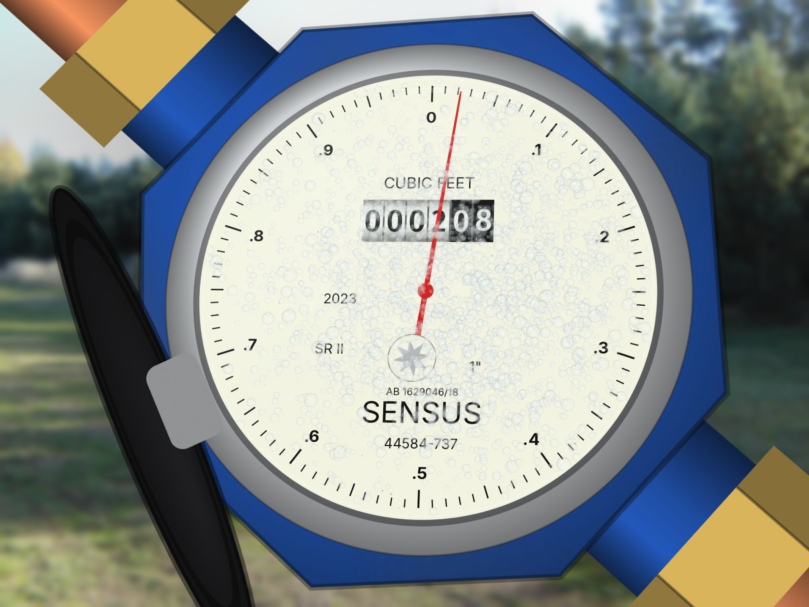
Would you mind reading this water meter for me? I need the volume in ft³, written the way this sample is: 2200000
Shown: 208.02
